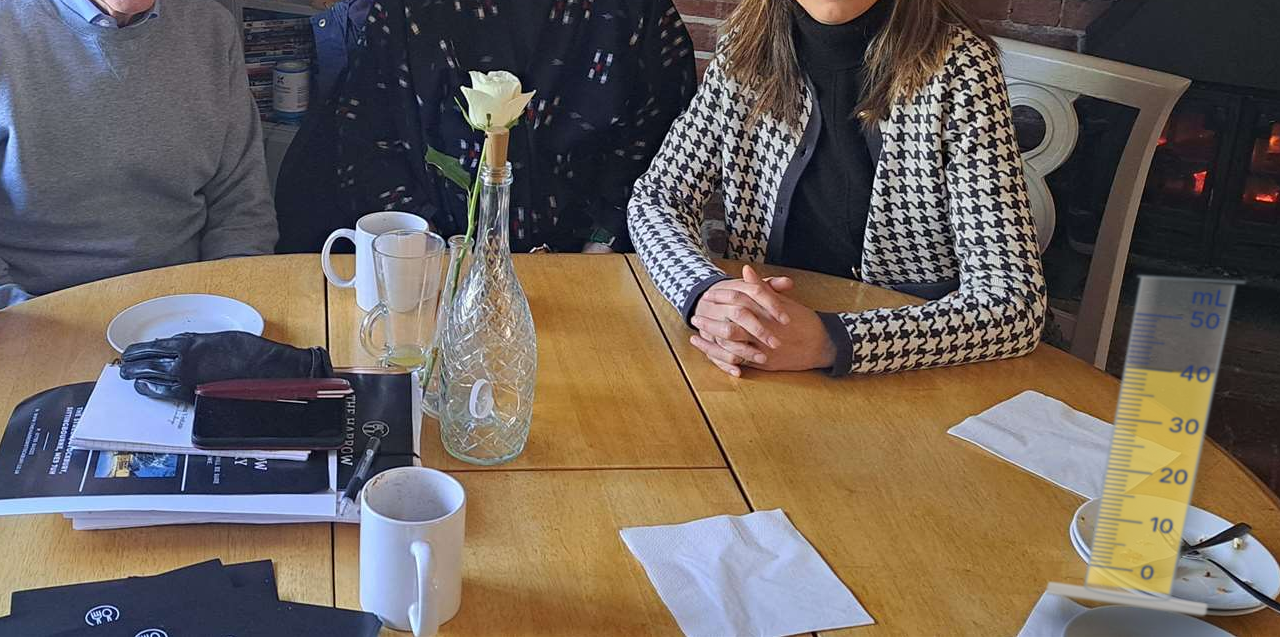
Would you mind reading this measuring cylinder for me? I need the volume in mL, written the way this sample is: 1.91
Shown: 40
